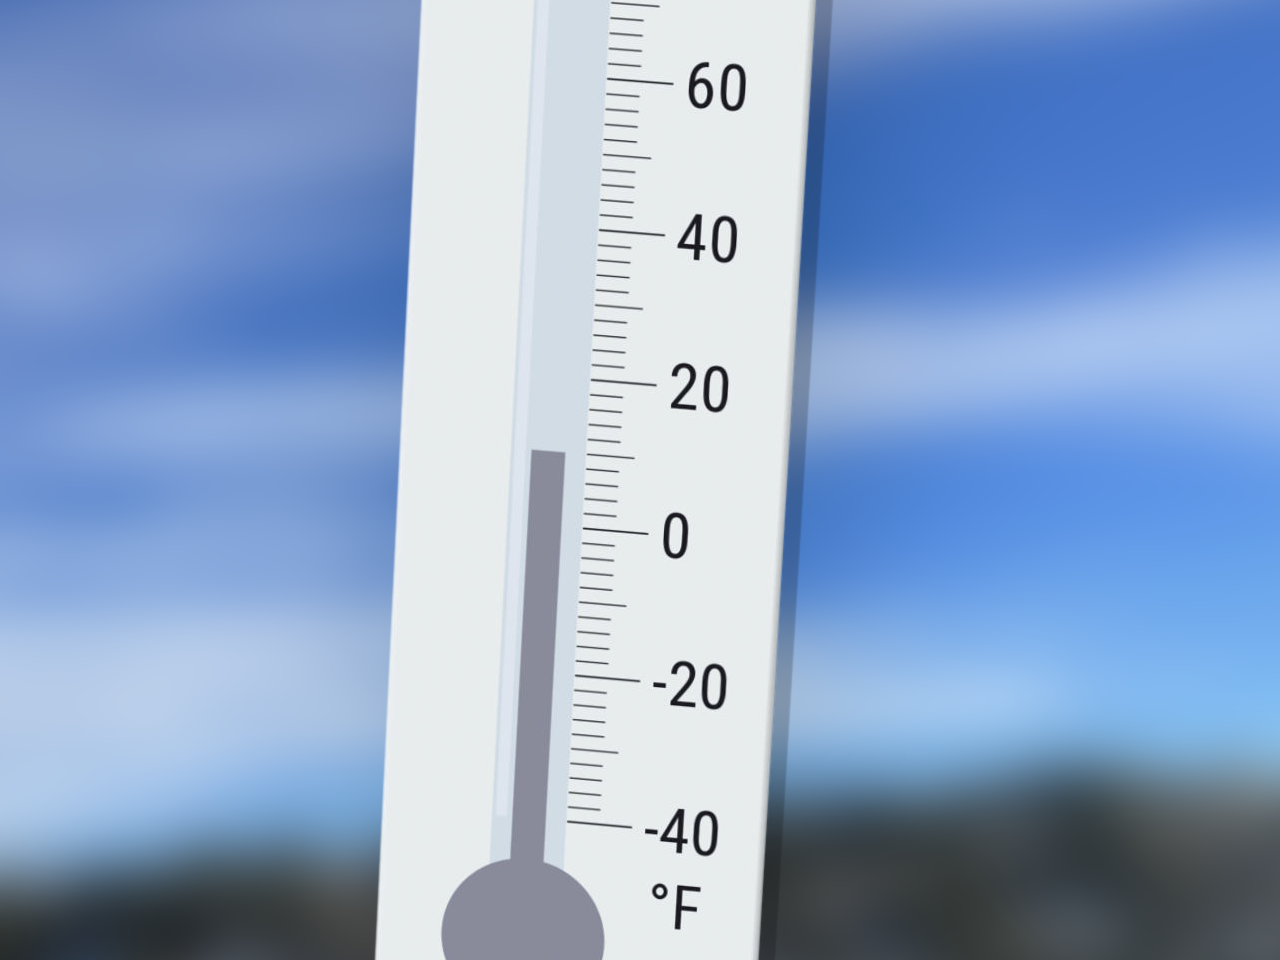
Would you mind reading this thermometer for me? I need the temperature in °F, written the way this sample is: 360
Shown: 10
